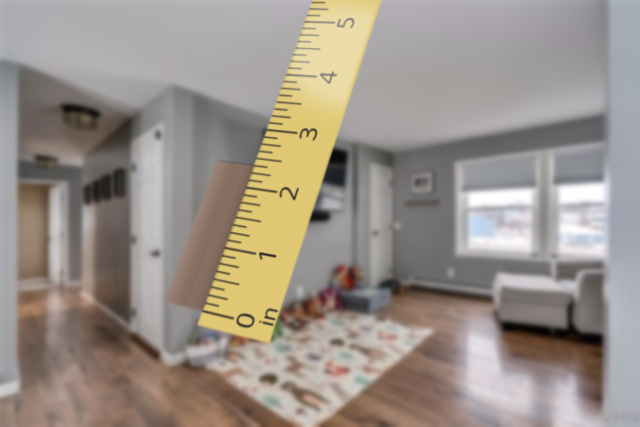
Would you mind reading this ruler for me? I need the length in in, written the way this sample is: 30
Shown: 2.375
